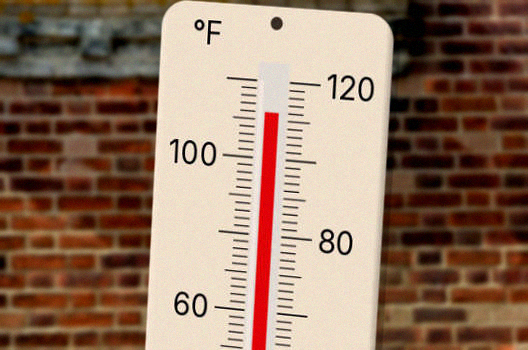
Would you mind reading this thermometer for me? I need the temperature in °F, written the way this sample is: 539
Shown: 112
